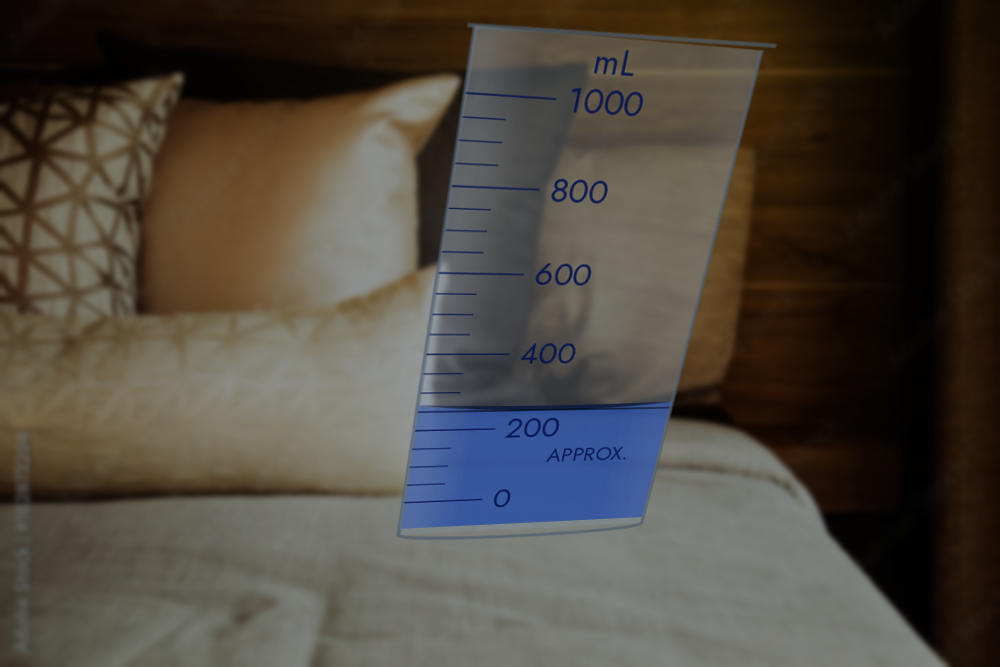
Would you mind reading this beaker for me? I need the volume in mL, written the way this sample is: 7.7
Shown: 250
